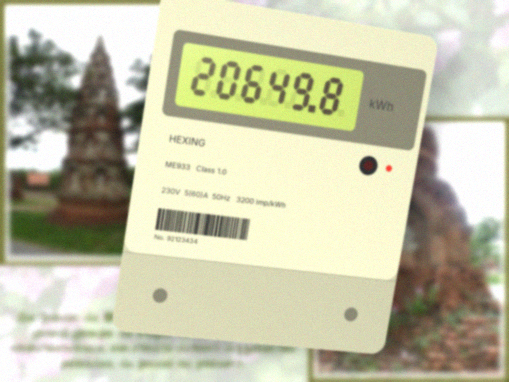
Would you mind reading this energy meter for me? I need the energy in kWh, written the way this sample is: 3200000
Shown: 20649.8
